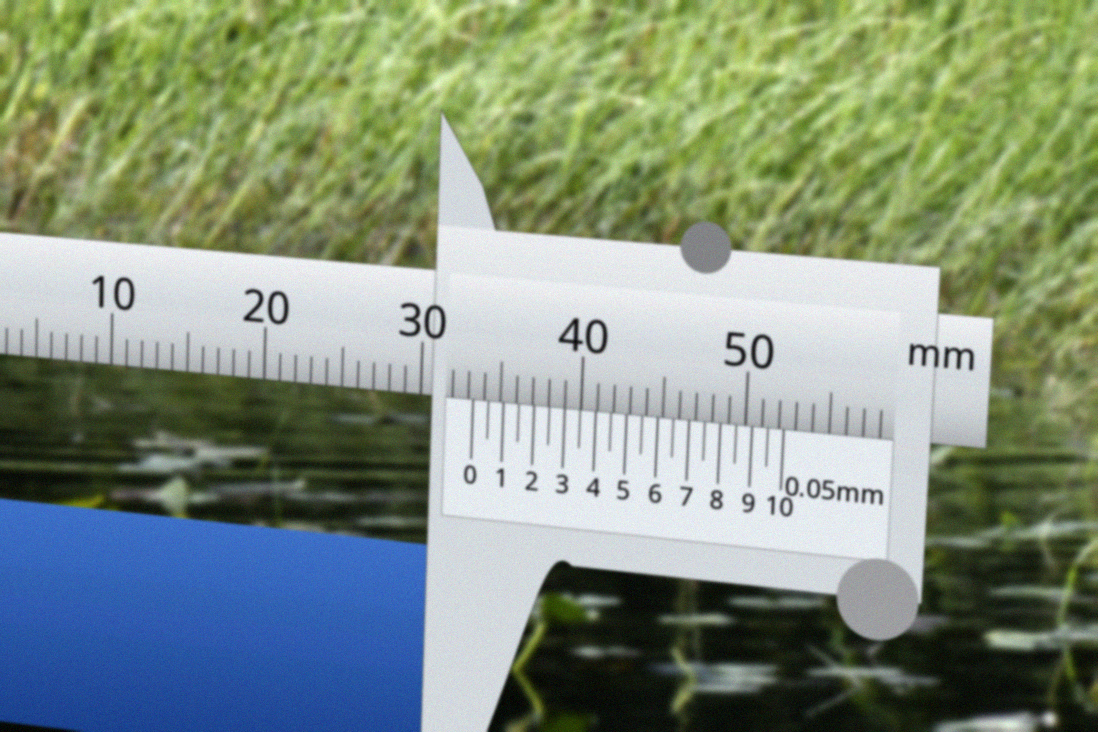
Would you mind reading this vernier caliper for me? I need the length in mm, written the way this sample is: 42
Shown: 33.3
